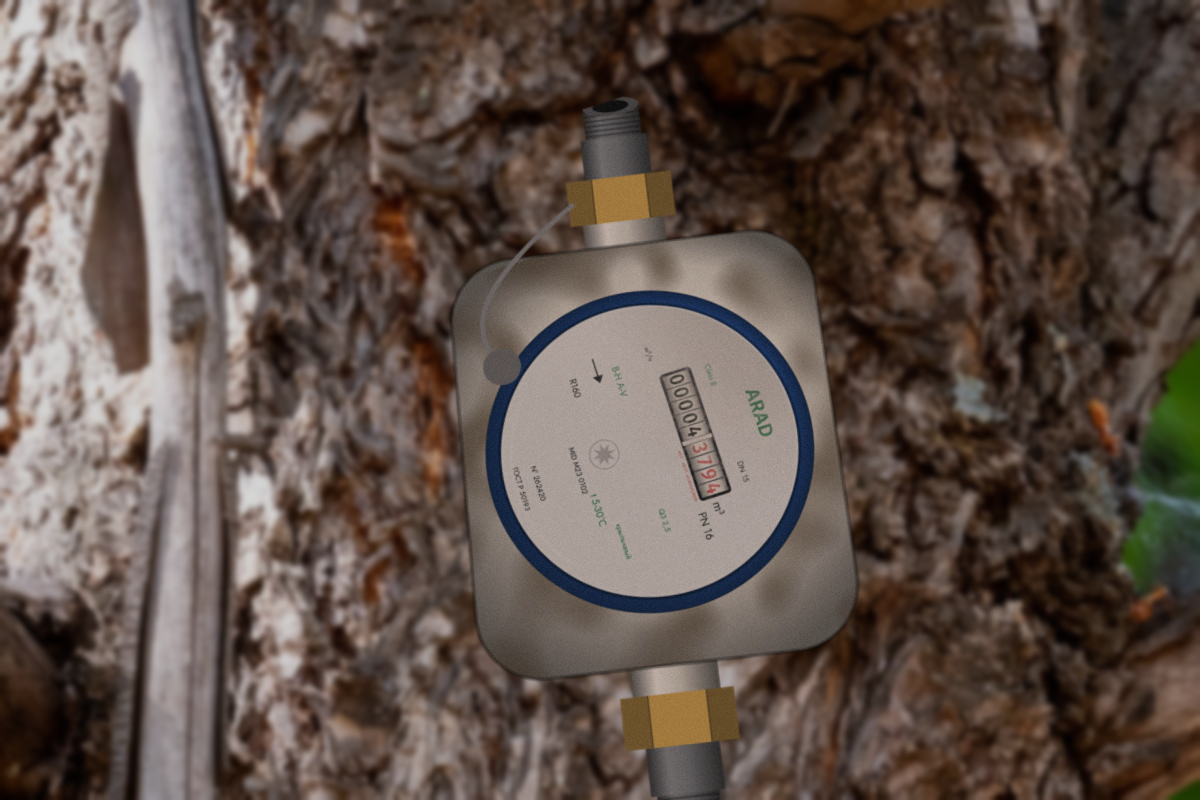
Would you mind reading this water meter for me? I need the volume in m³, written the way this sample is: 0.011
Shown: 4.3794
